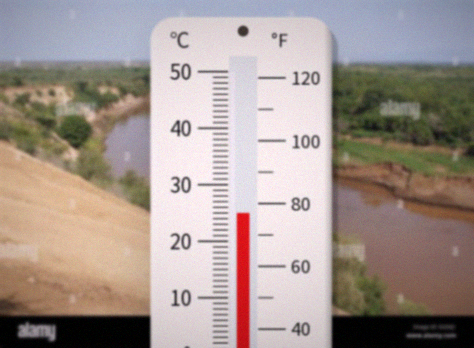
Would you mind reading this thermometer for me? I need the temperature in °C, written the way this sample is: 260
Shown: 25
